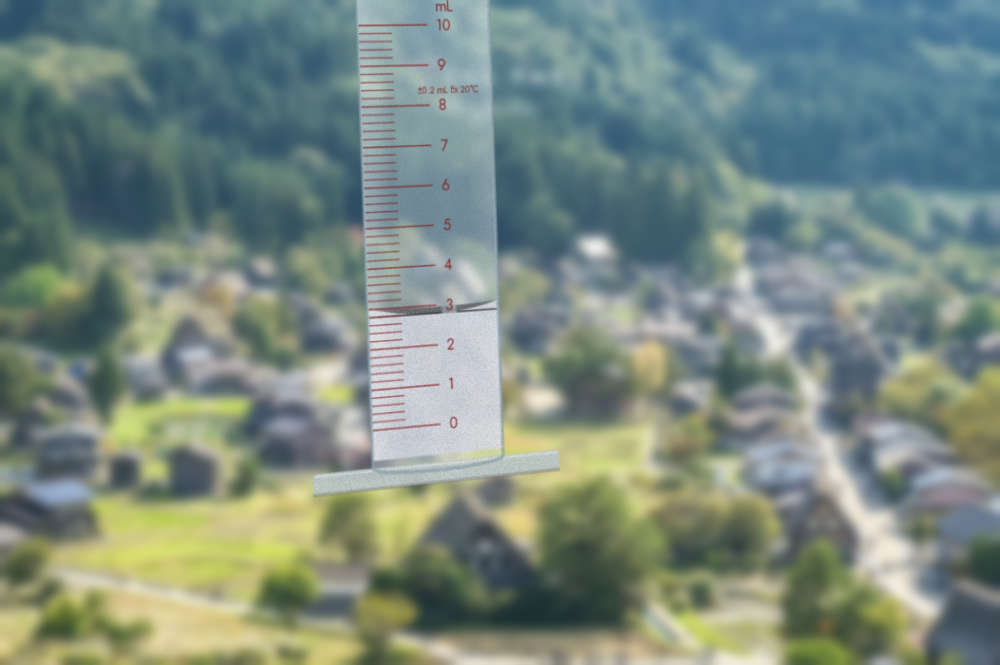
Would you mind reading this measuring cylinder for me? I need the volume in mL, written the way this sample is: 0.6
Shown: 2.8
